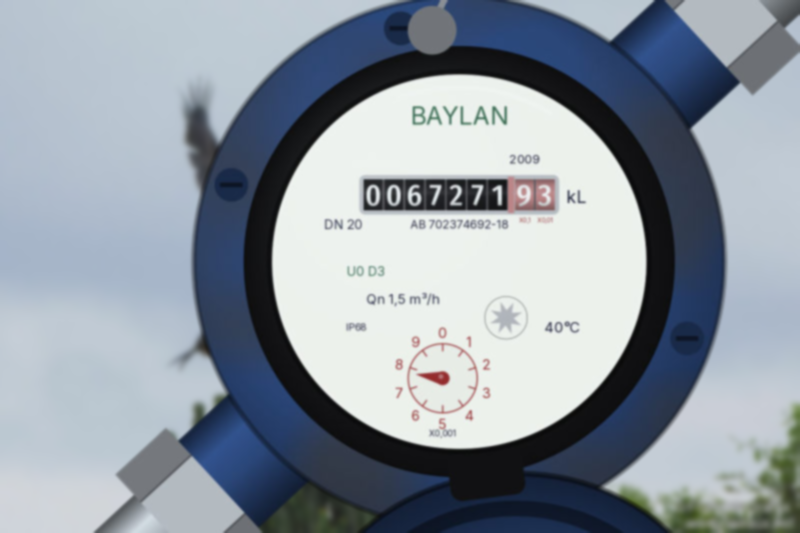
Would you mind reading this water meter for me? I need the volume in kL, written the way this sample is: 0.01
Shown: 67271.937
